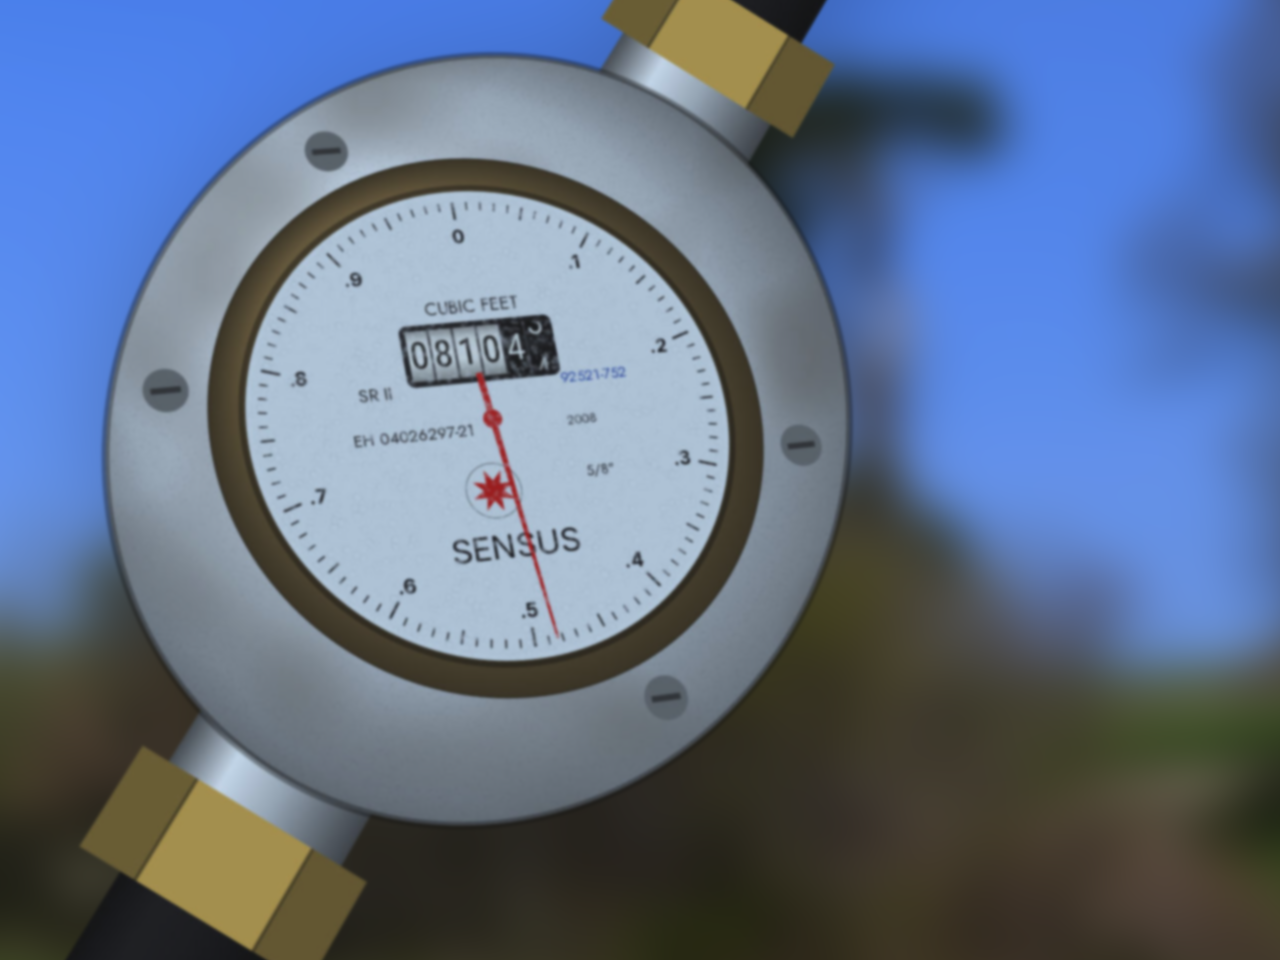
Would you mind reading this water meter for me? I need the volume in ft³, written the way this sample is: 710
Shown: 81043.48
